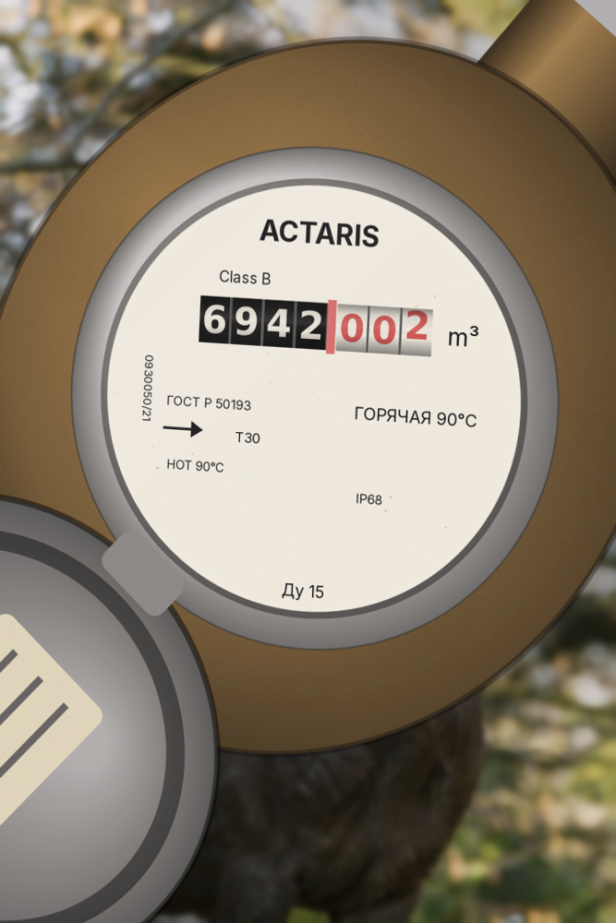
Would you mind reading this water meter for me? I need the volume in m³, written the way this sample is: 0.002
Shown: 6942.002
